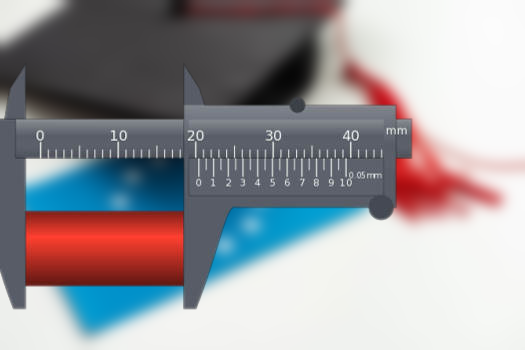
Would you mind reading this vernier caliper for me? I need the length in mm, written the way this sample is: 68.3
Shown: 20.4
